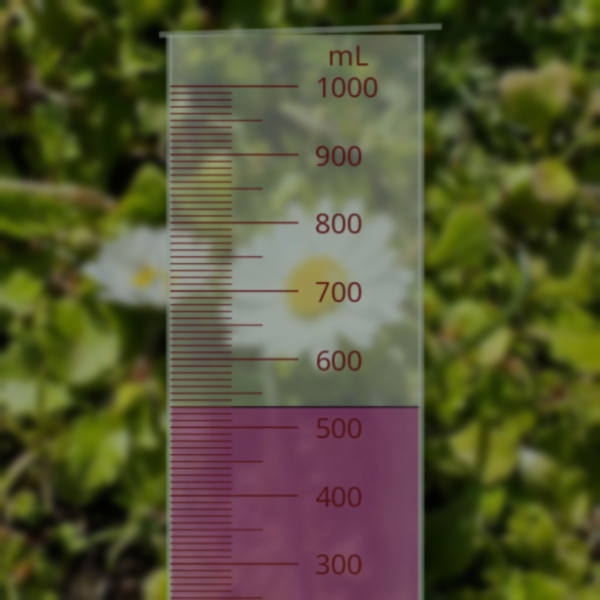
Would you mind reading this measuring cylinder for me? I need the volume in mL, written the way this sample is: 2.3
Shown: 530
